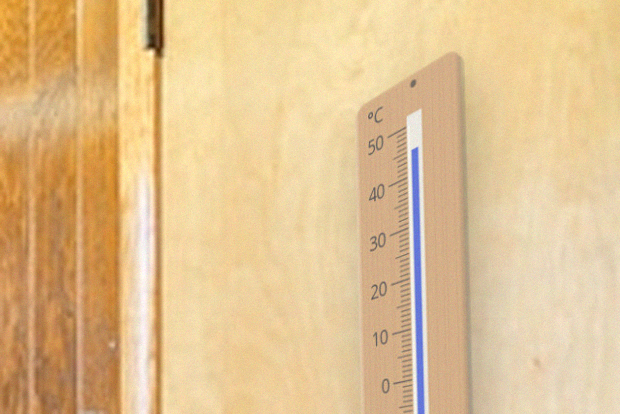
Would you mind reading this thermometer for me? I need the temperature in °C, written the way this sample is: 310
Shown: 45
